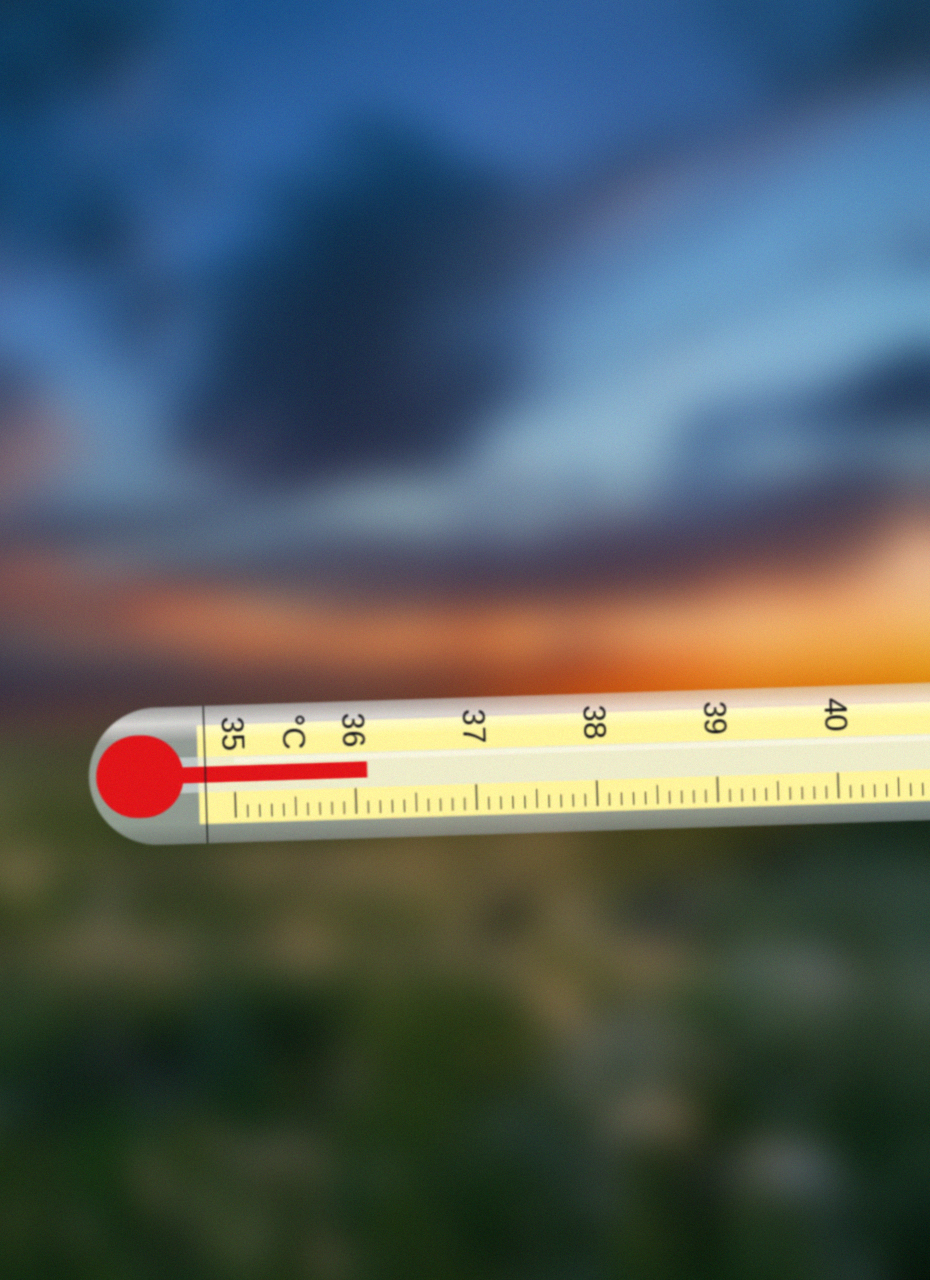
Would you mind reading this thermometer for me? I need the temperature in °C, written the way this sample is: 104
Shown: 36.1
